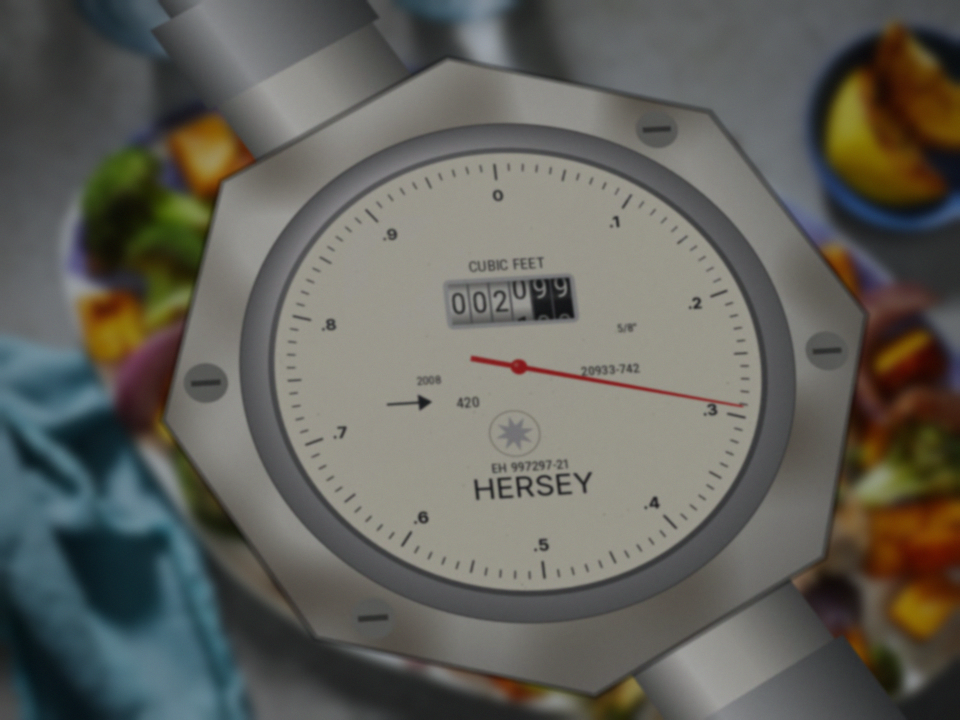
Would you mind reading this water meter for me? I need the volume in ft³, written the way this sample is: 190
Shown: 2099.29
